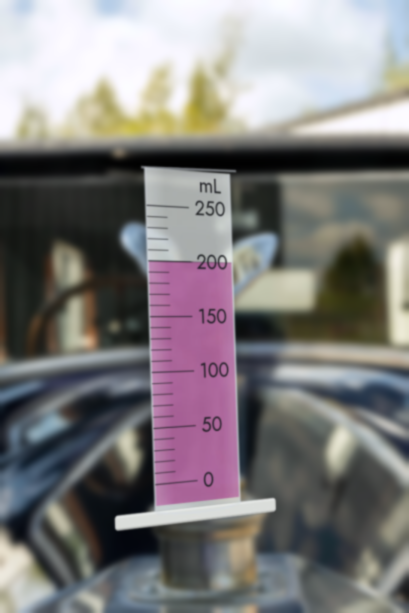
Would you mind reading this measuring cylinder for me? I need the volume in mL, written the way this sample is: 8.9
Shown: 200
